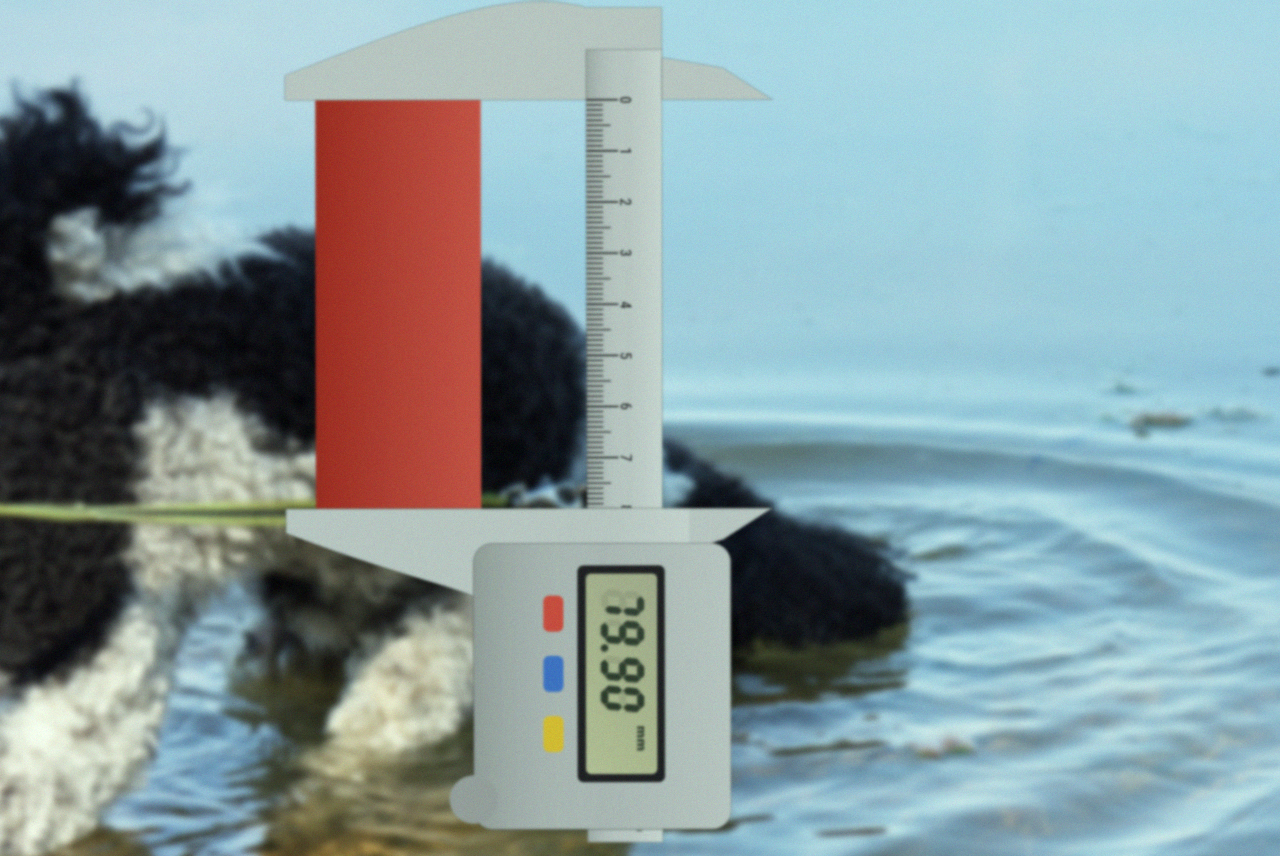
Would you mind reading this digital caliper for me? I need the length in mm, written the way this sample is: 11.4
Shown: 79.90
